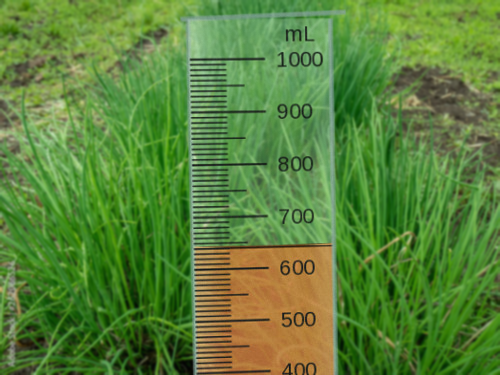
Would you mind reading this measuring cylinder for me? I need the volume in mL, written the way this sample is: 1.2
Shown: 640
